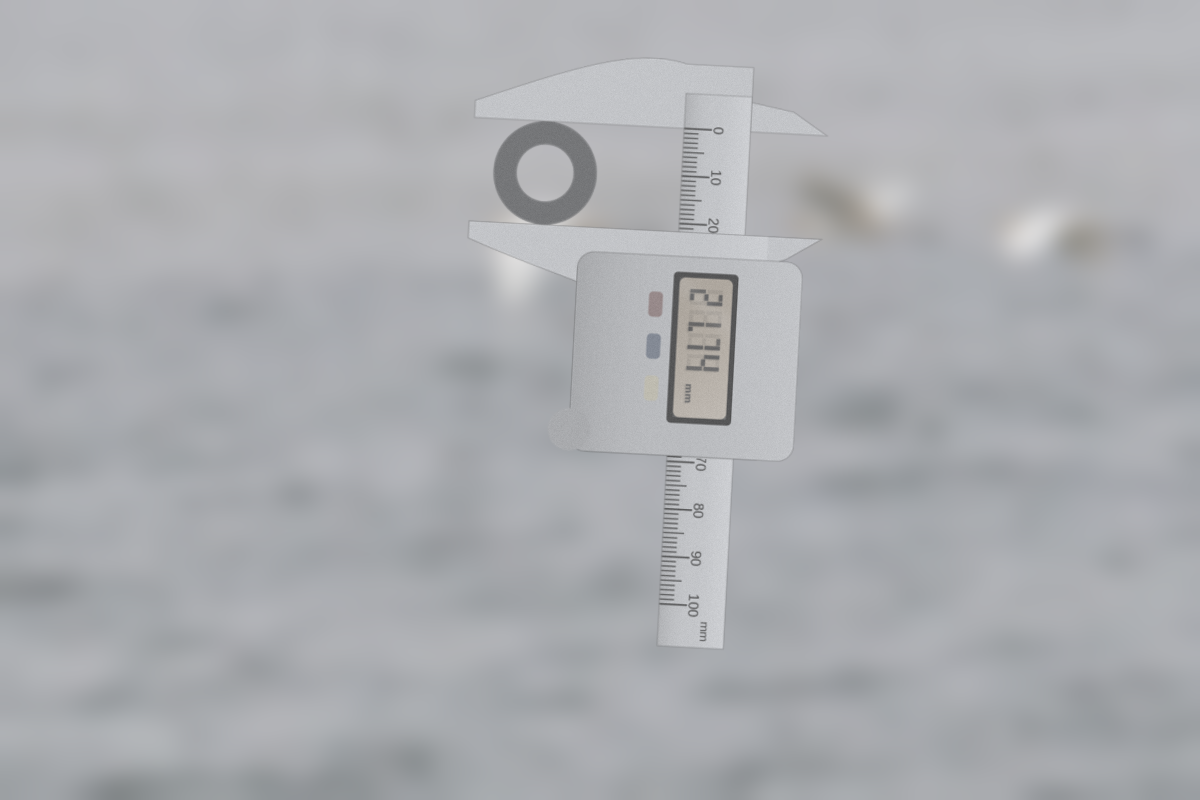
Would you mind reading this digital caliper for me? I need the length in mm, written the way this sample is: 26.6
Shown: 21.74
